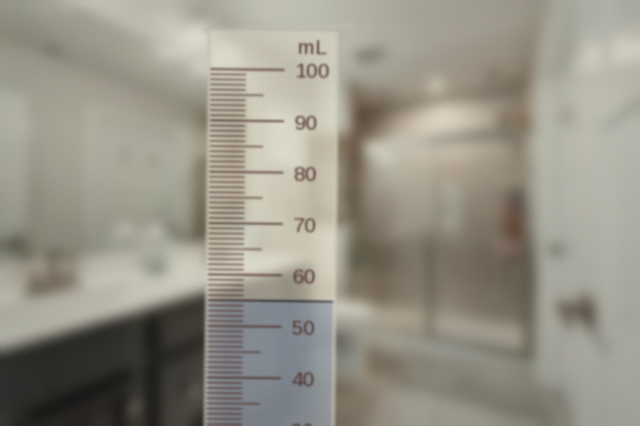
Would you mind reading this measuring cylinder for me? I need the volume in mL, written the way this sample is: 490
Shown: 55
